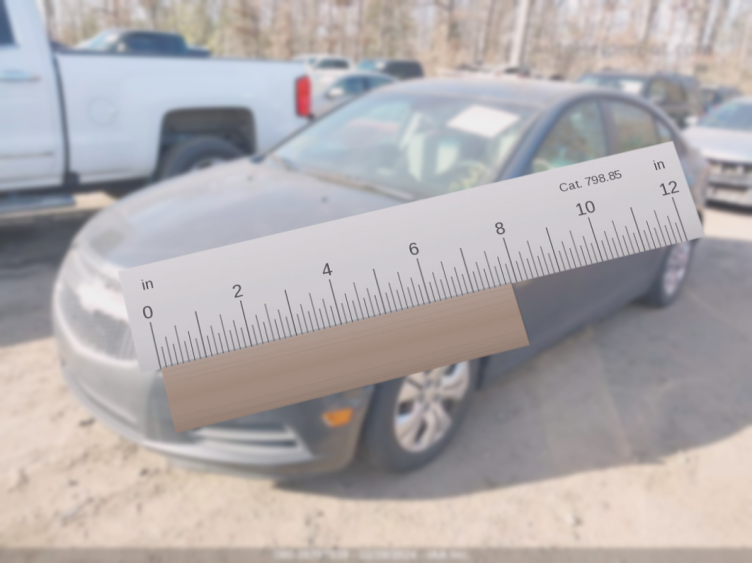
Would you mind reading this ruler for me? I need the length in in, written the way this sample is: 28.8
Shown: 7.875
